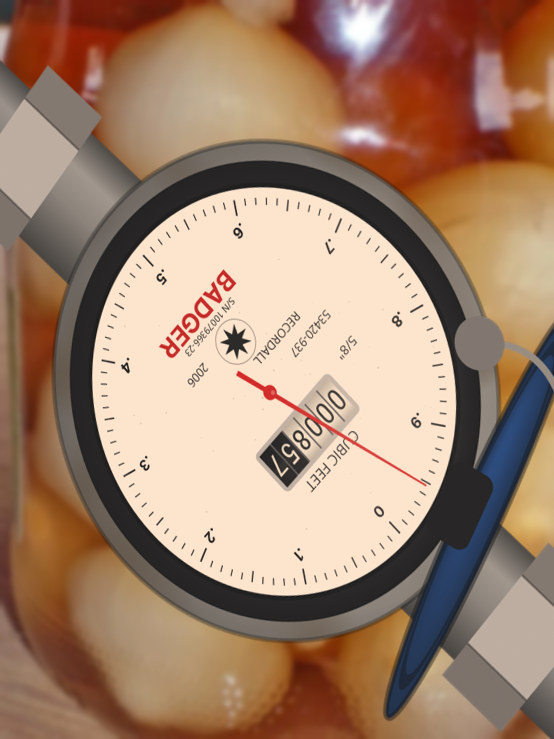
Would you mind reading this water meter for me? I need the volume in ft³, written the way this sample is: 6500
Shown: 856.95
